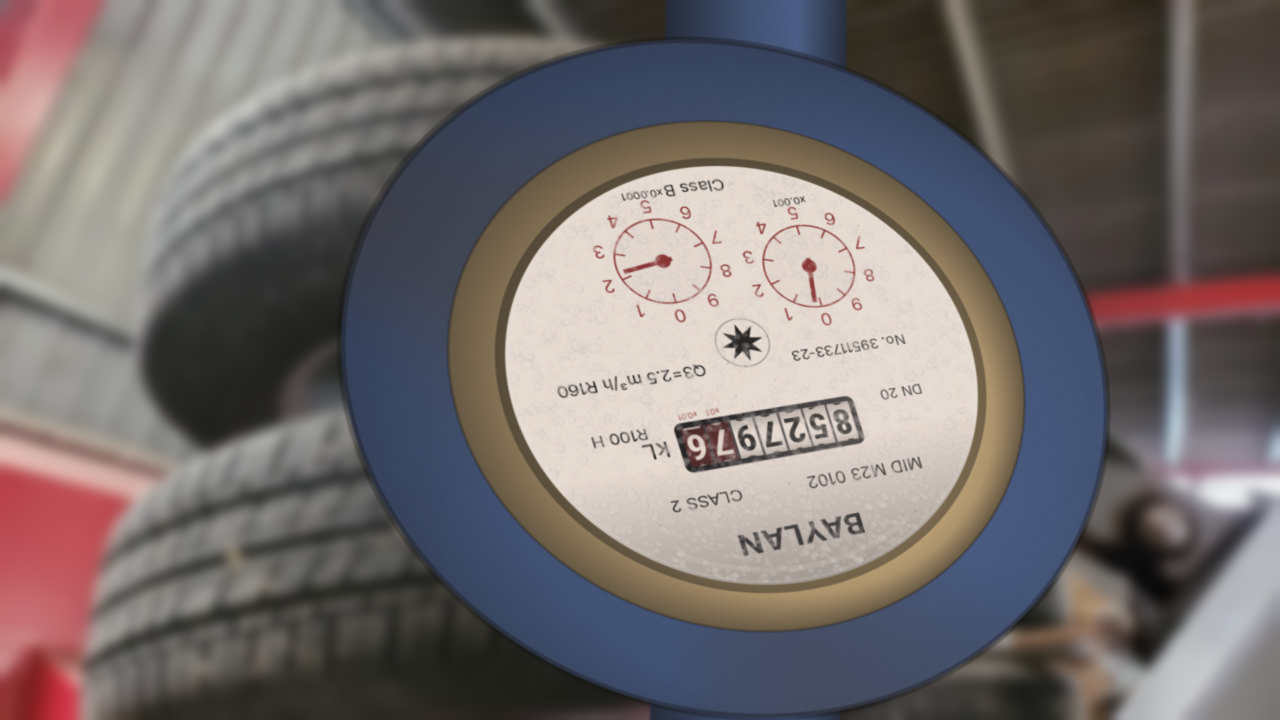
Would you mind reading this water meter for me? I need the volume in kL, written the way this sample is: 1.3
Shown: 85279.7602
